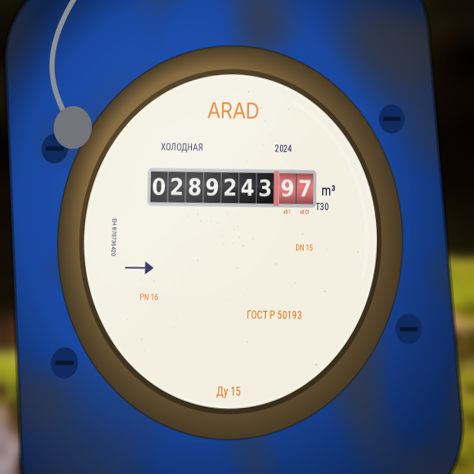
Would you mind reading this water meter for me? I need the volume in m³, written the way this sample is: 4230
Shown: 289243.97
